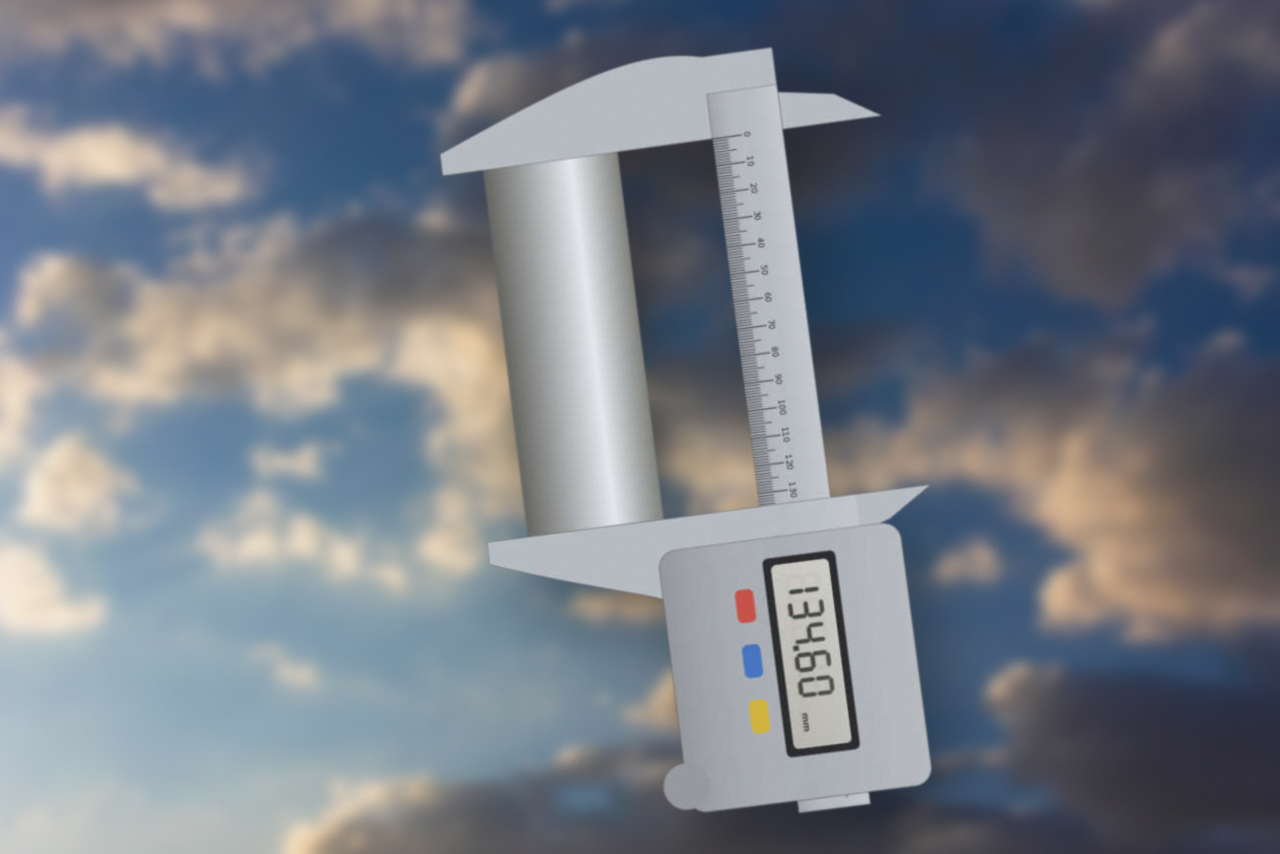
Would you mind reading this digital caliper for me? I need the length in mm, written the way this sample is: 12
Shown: 134.60
